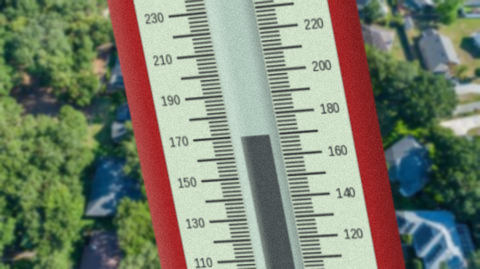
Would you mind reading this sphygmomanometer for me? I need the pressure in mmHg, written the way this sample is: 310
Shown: 170
